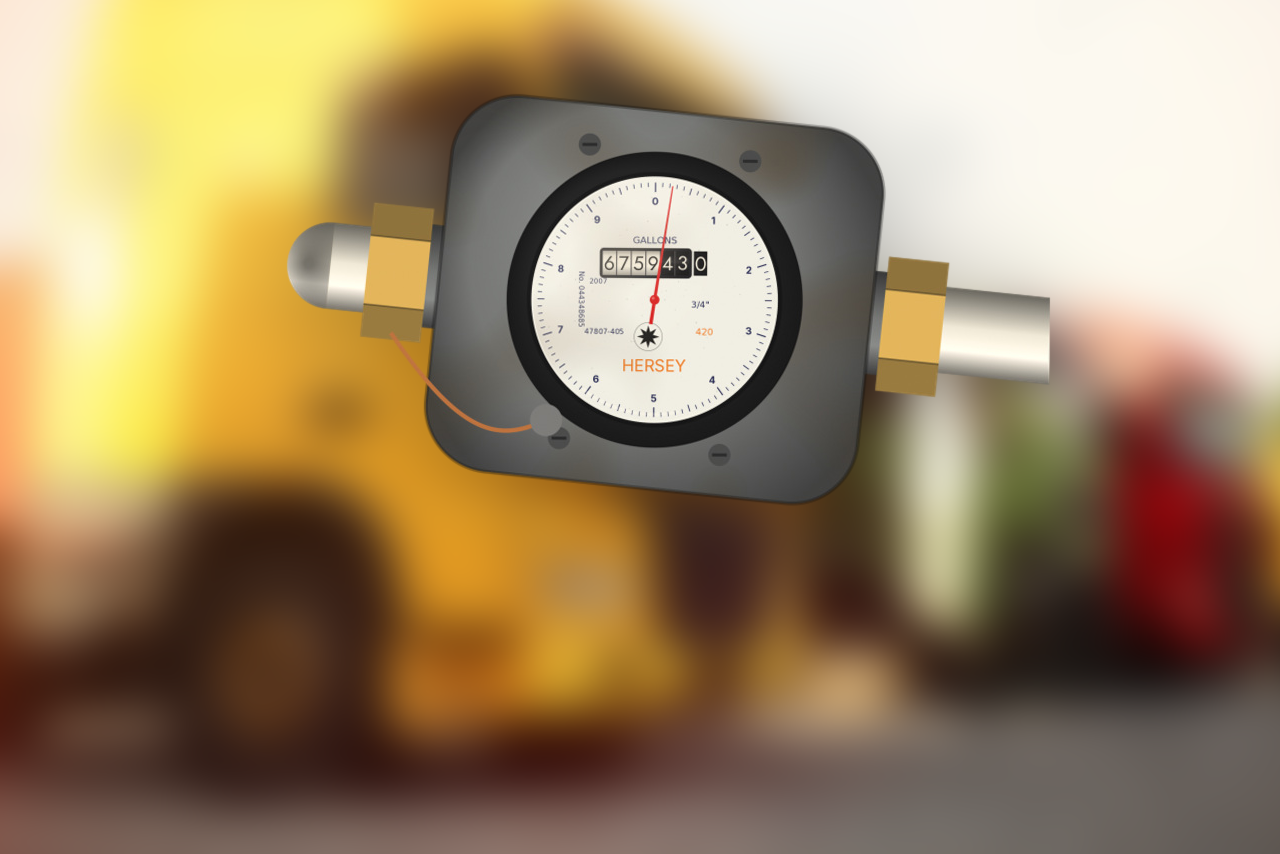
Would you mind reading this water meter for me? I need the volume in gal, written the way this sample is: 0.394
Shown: 6759430.2
